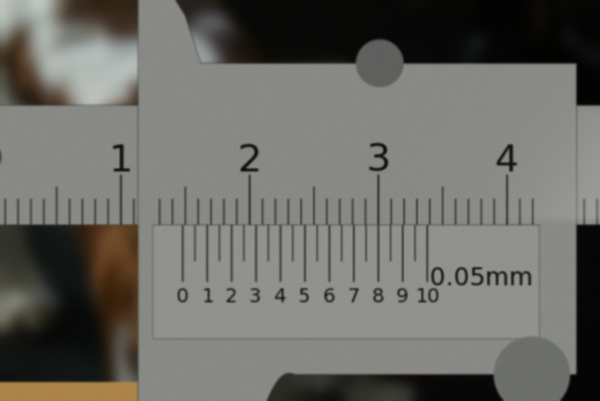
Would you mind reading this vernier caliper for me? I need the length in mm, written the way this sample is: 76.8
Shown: 14.8
